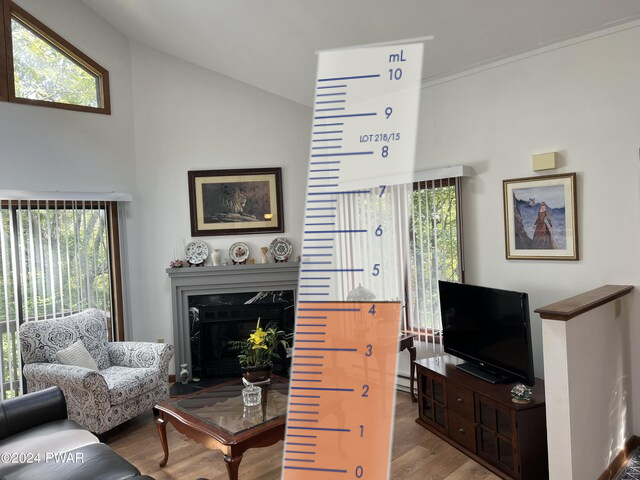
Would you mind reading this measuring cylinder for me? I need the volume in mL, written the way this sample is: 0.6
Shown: 4.2
